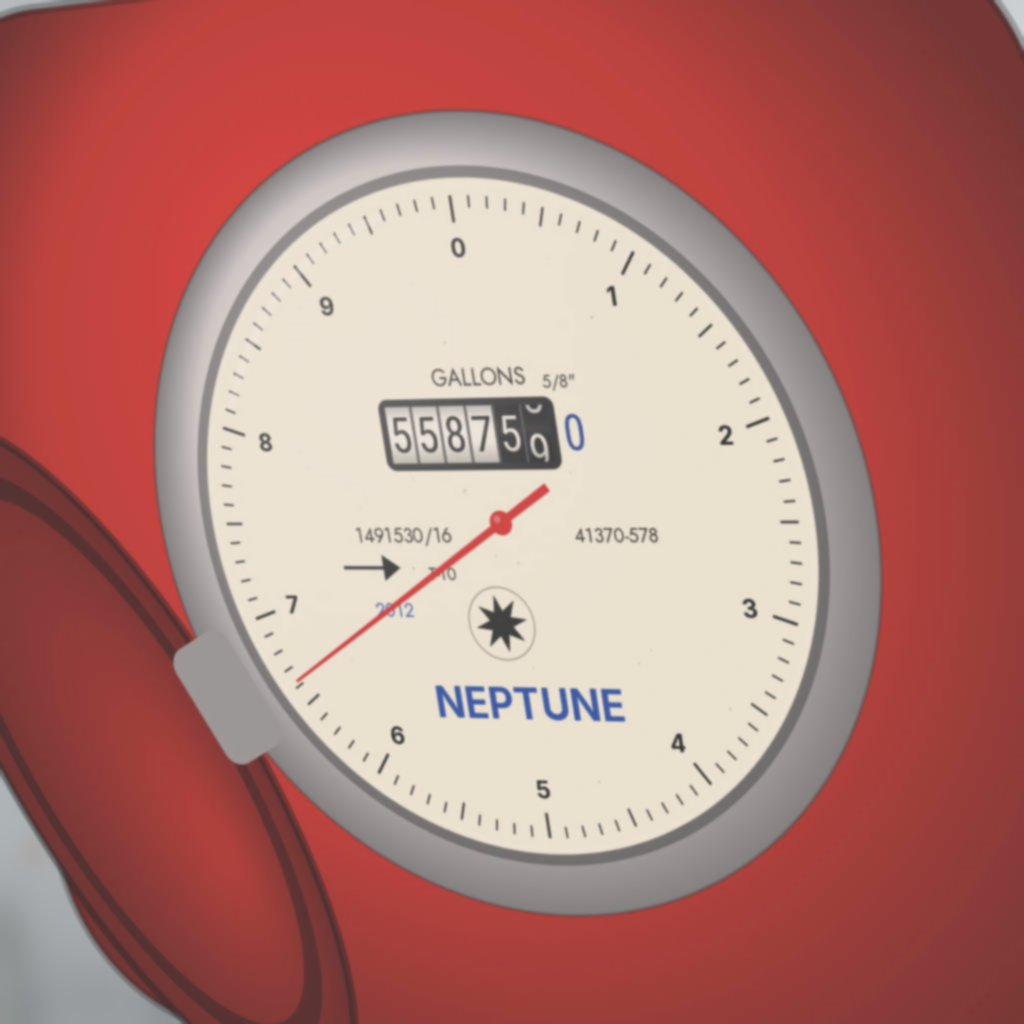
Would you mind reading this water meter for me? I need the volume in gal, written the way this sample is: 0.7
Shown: 5587586.6
